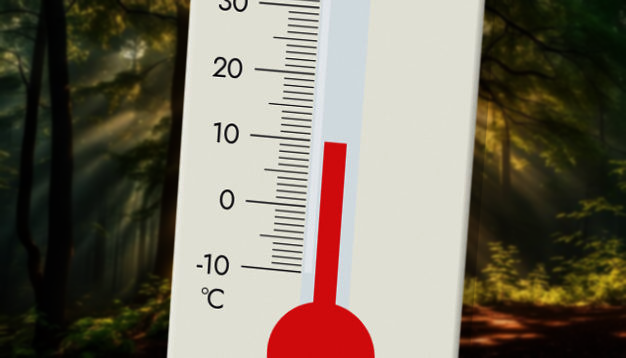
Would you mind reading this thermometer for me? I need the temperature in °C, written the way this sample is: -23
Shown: 10
